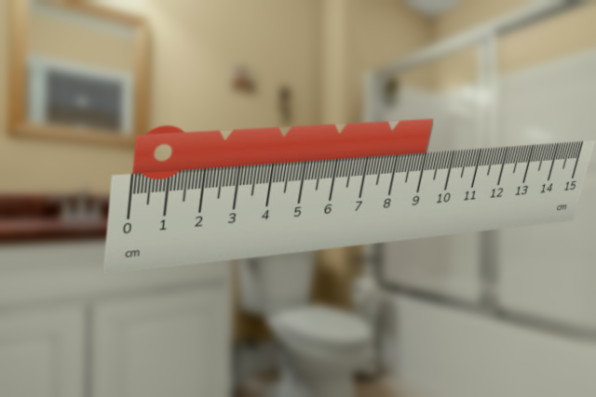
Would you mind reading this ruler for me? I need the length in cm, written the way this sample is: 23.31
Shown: 9
